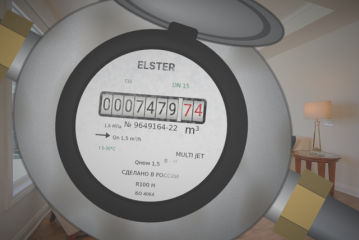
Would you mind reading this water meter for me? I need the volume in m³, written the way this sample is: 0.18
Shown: 7479.74
